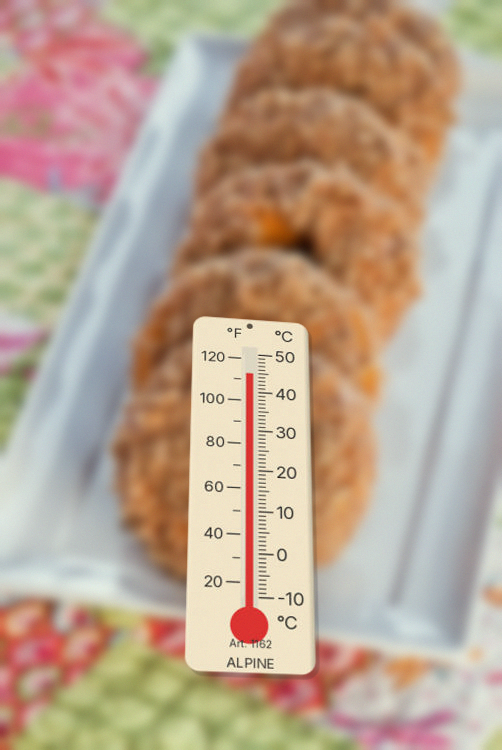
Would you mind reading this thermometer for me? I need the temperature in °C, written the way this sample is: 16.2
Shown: 45
